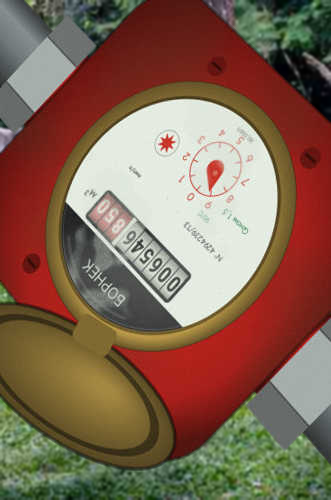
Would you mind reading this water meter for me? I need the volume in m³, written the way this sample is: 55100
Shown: 6546.8499
